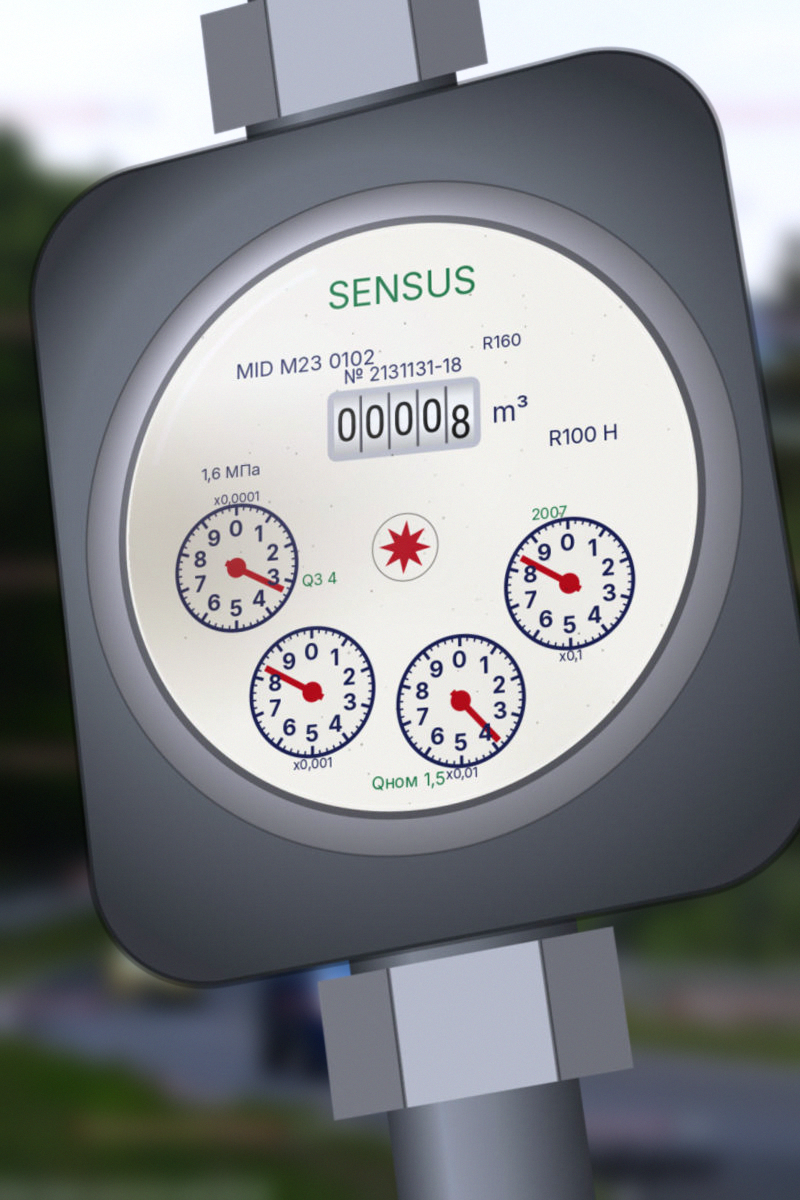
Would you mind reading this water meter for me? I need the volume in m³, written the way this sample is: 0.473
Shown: 7.8383
